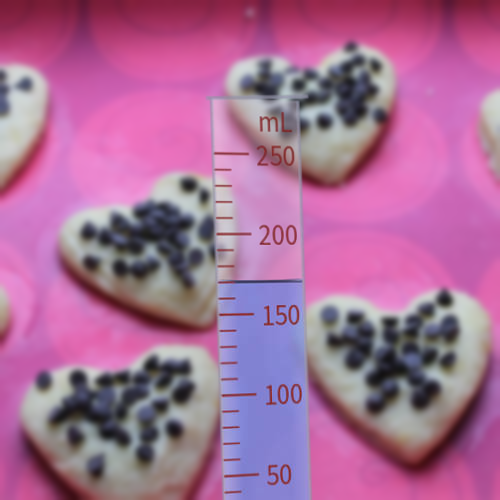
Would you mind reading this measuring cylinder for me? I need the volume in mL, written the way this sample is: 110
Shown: 170
